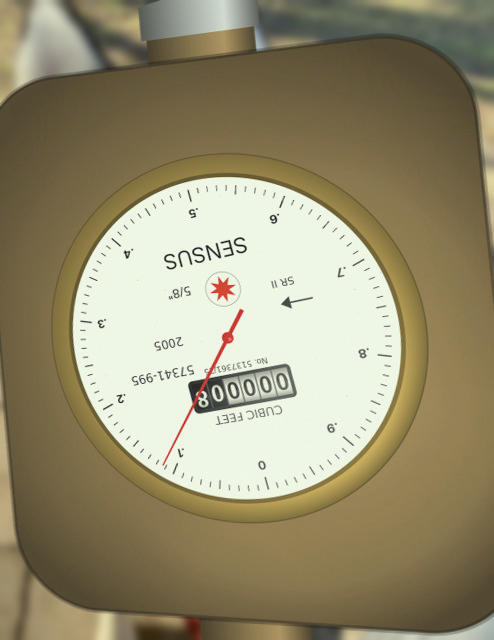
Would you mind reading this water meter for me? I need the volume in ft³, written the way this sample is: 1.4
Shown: 8.11
